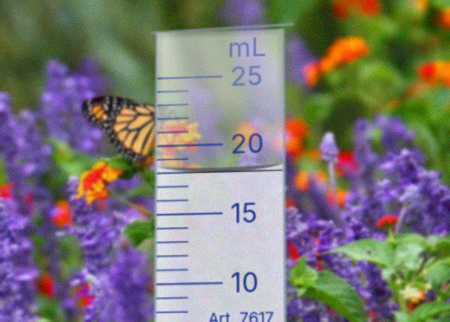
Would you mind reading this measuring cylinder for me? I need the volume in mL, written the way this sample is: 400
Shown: 18
